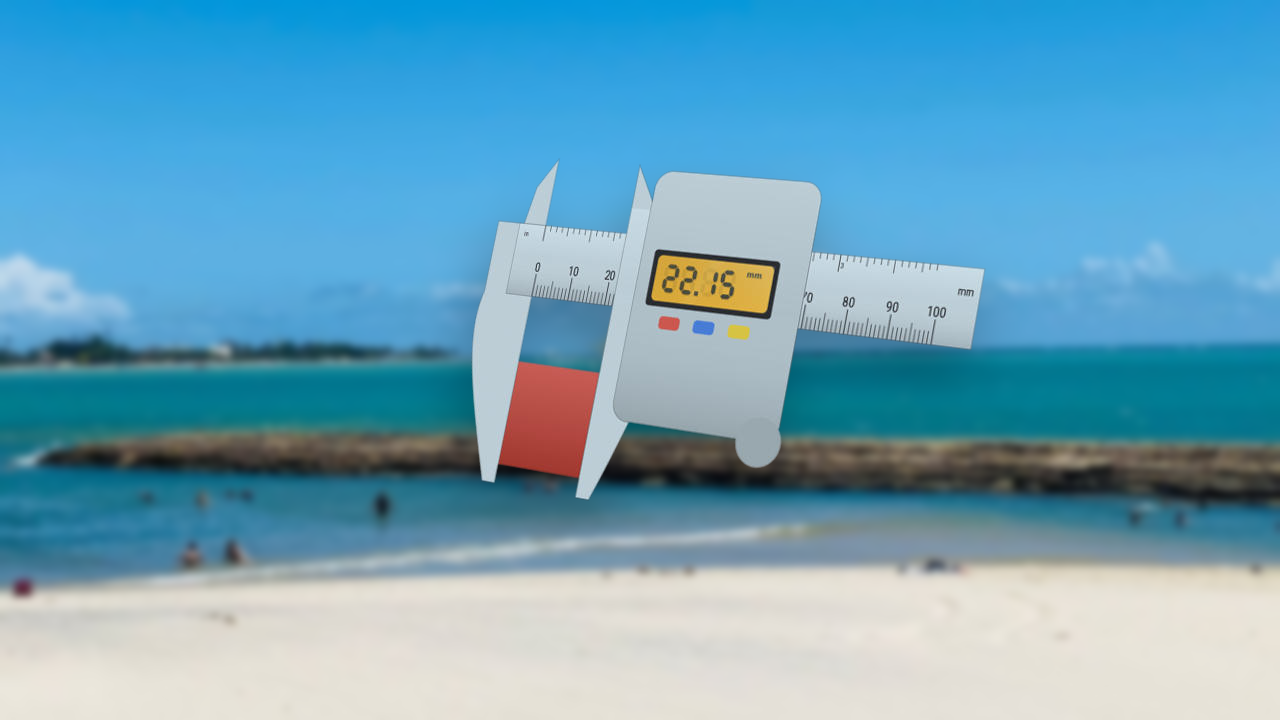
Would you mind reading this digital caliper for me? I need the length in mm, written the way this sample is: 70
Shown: 22.15
